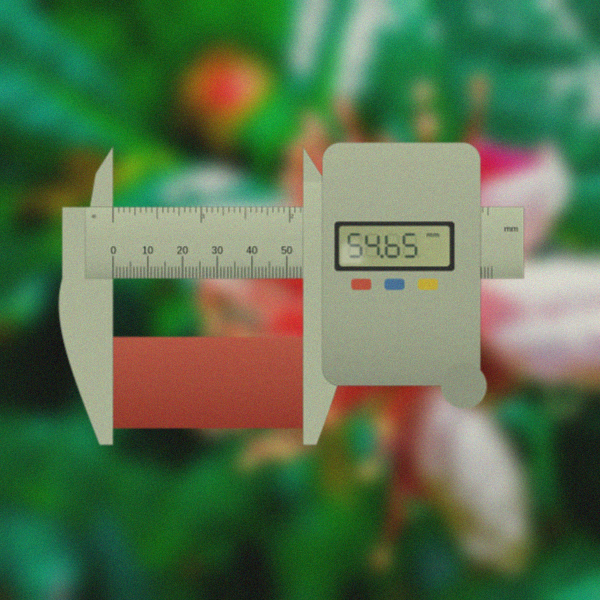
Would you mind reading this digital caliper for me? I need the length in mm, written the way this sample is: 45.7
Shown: 54.65
